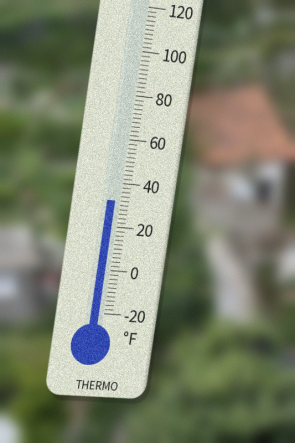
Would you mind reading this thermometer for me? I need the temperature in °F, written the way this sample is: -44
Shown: 32
